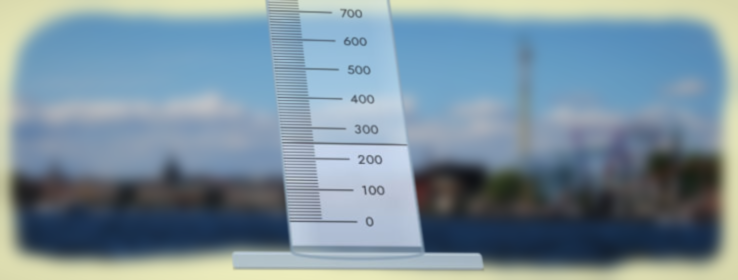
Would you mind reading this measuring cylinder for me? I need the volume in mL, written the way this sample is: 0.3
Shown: 250
